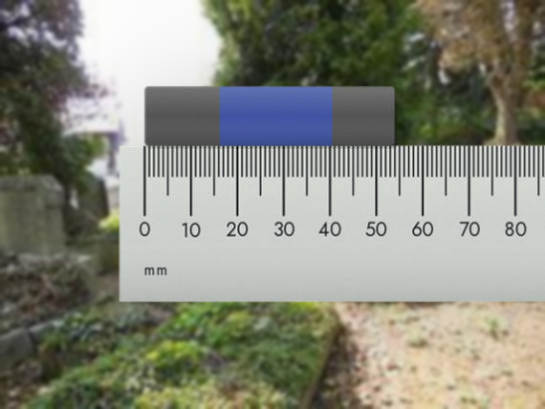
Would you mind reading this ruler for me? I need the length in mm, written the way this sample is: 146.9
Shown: 54
